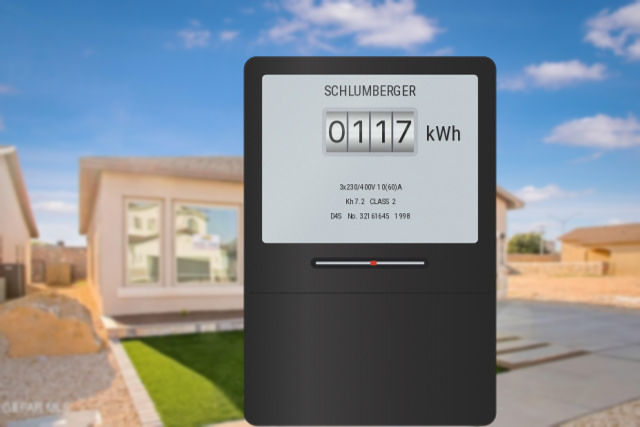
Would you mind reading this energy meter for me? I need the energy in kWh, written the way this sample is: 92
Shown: 117
